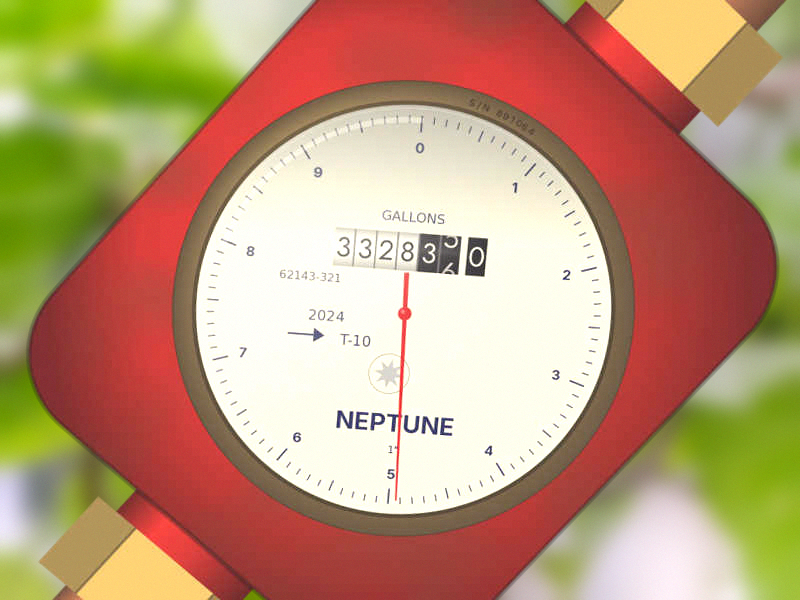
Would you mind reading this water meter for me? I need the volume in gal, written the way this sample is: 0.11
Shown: 3328354.9
